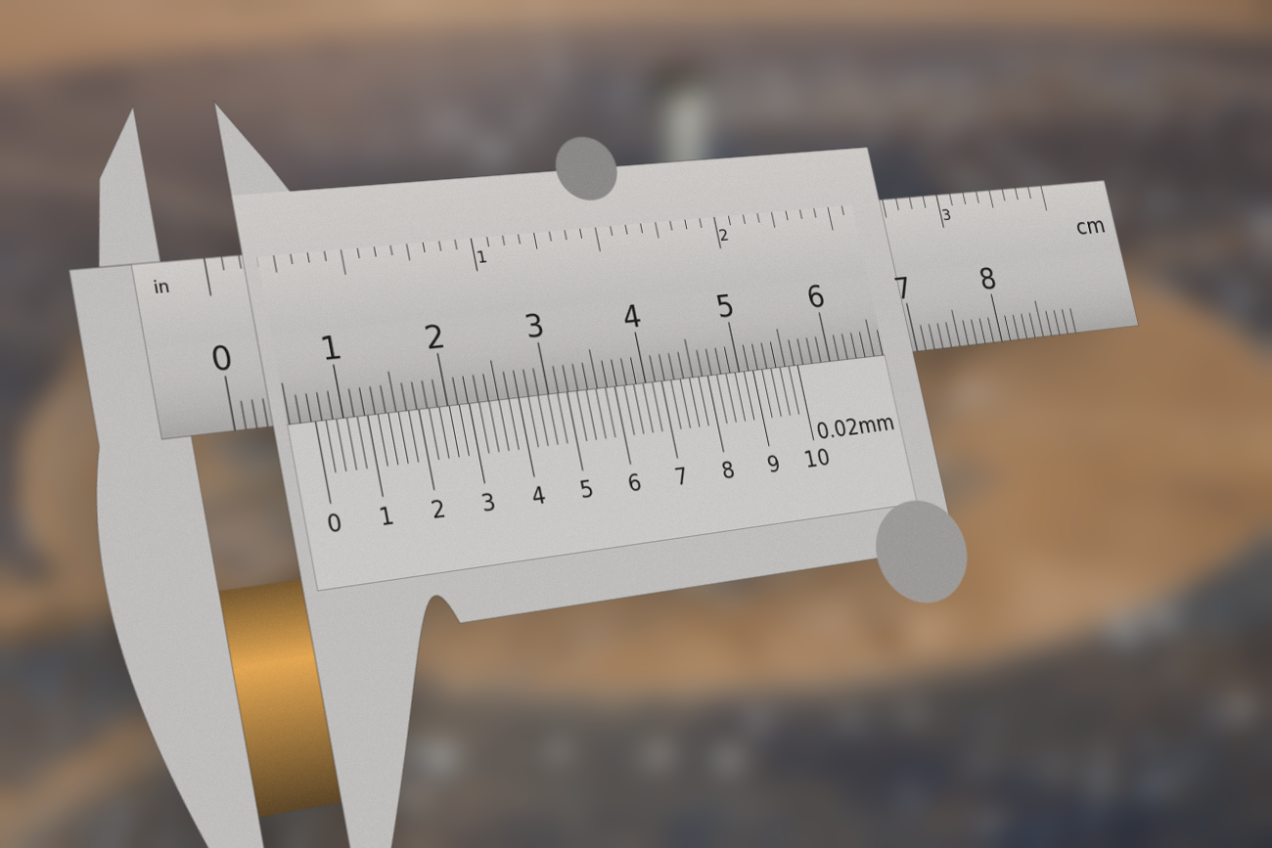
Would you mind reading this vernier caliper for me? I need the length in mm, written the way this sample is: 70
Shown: 7.4
